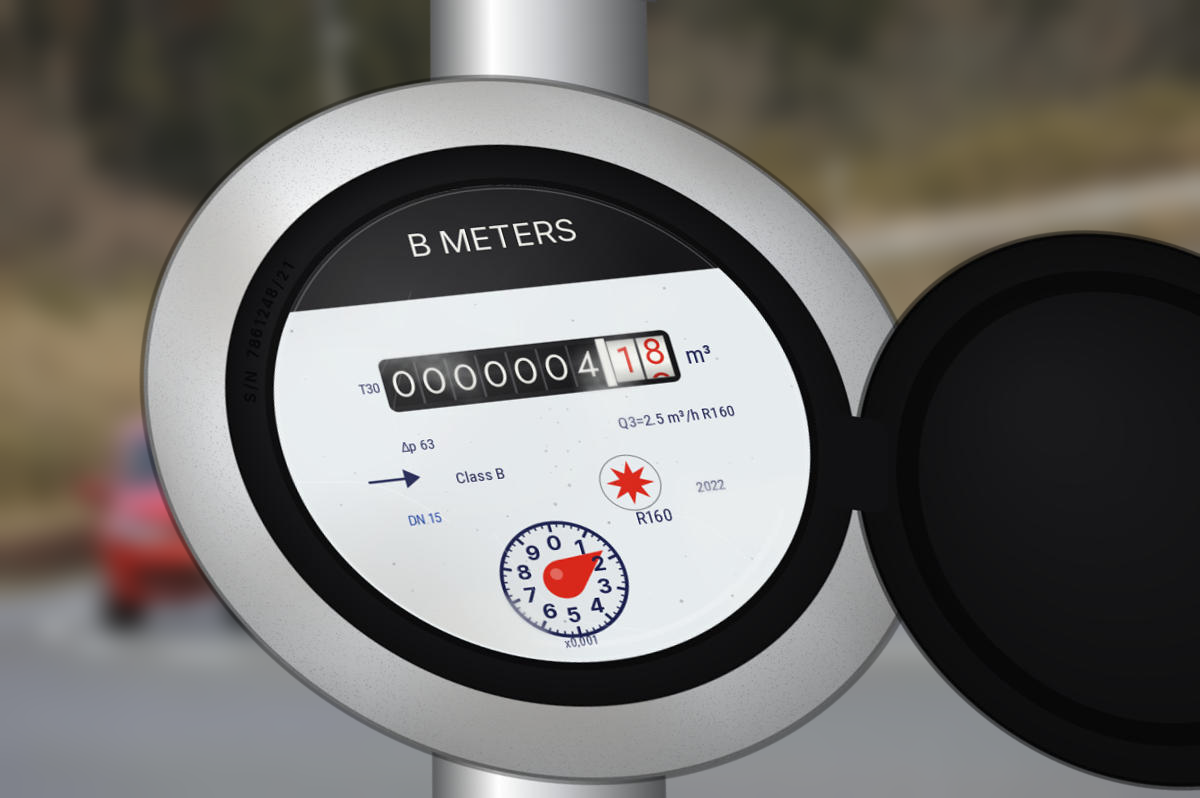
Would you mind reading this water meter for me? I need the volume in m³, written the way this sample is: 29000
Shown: 4.181
